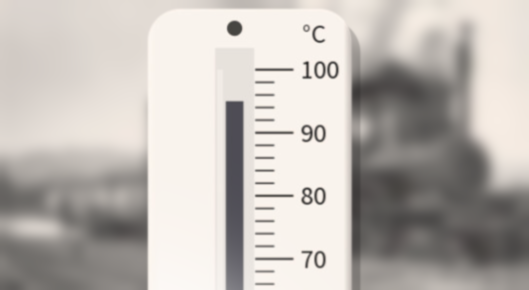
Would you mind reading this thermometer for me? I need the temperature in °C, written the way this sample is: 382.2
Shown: 95
